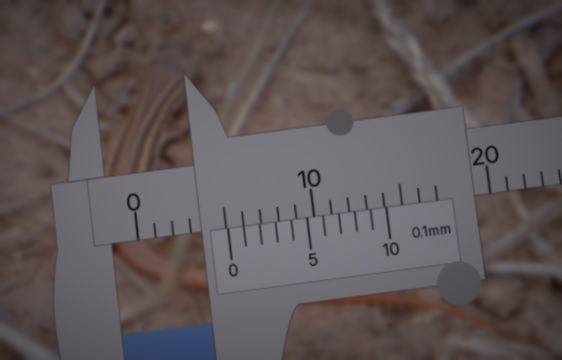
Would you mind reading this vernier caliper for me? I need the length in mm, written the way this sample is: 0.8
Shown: 5.1
